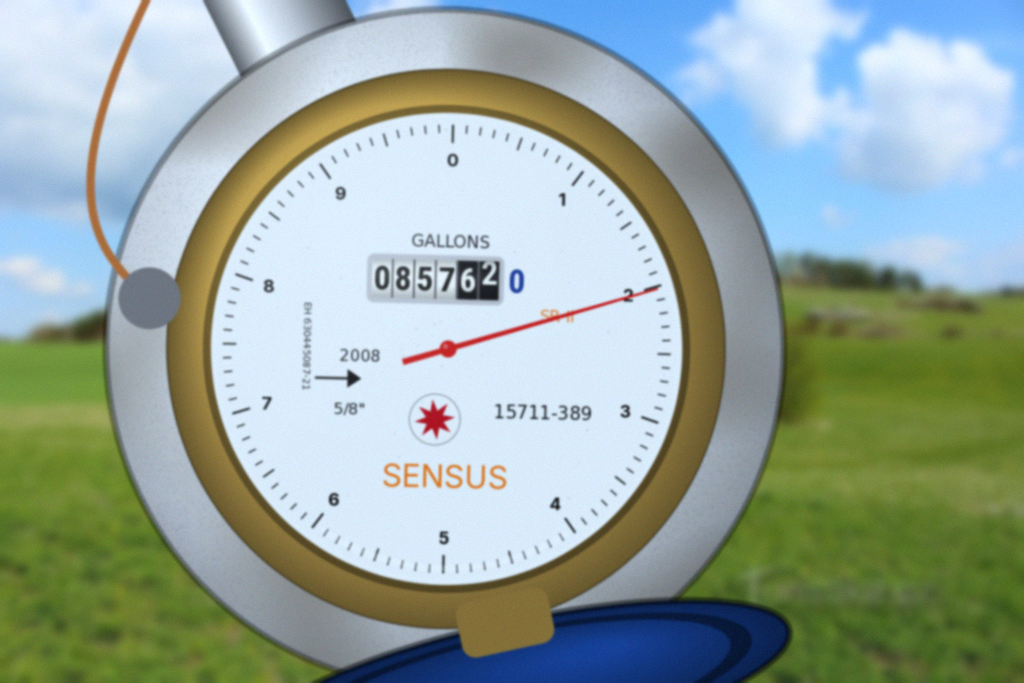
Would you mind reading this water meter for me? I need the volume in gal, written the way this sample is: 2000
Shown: 857622.0
